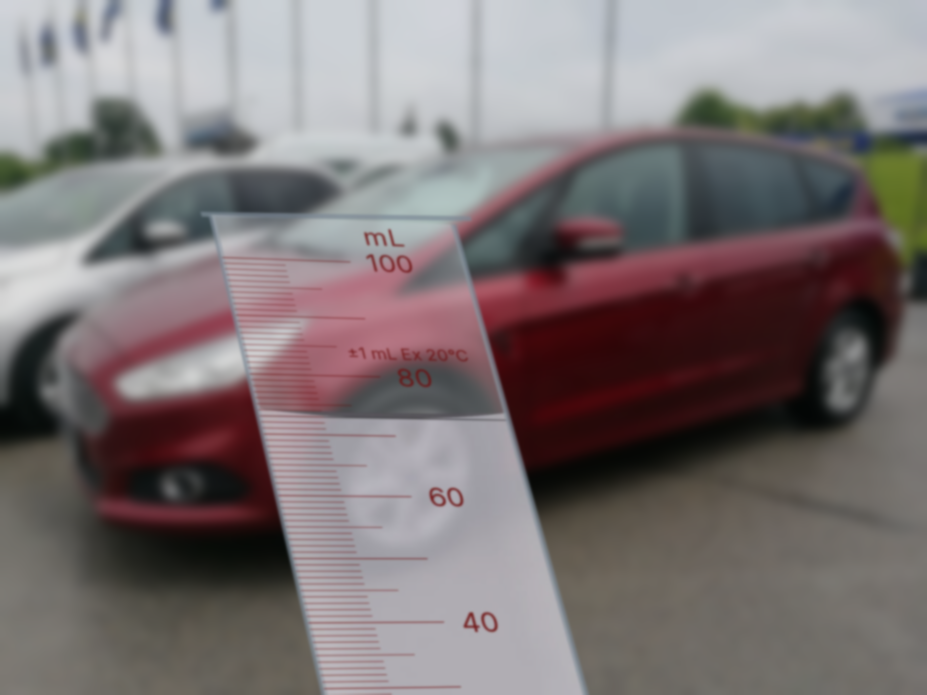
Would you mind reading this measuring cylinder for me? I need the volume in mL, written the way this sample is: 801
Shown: 73
